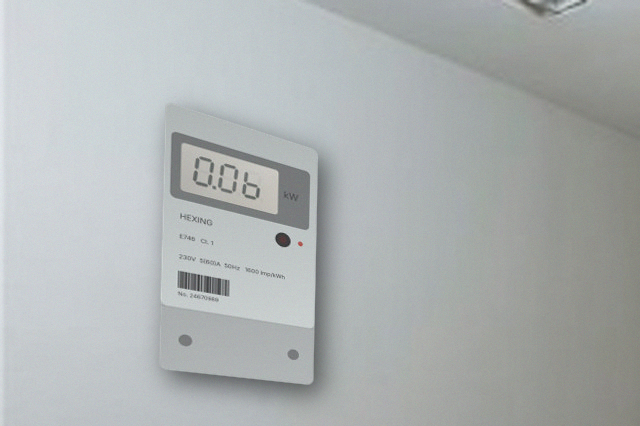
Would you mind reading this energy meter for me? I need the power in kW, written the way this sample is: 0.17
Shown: 0.06
